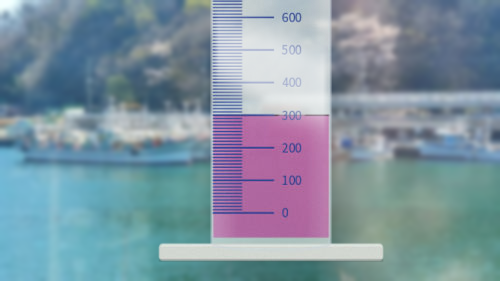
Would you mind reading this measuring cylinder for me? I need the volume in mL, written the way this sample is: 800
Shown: 300
